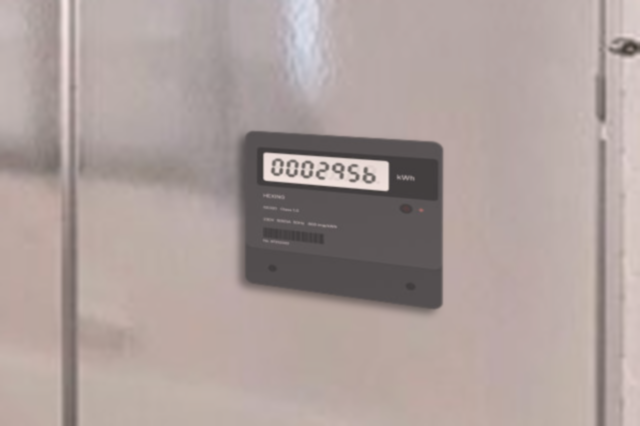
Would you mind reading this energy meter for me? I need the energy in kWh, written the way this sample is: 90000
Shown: 2956
